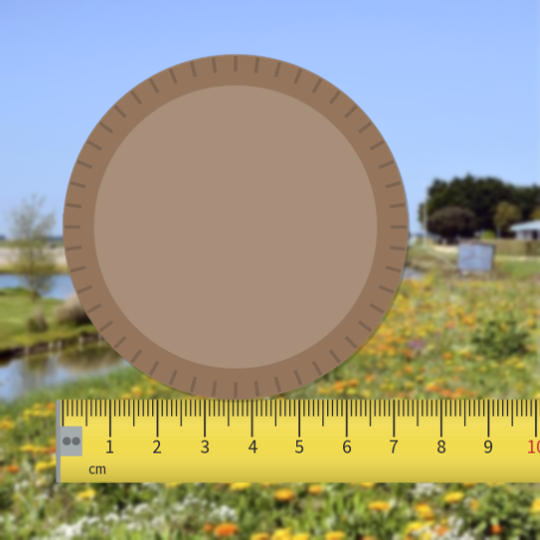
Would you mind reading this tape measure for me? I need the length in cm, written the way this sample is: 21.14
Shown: 7.3
